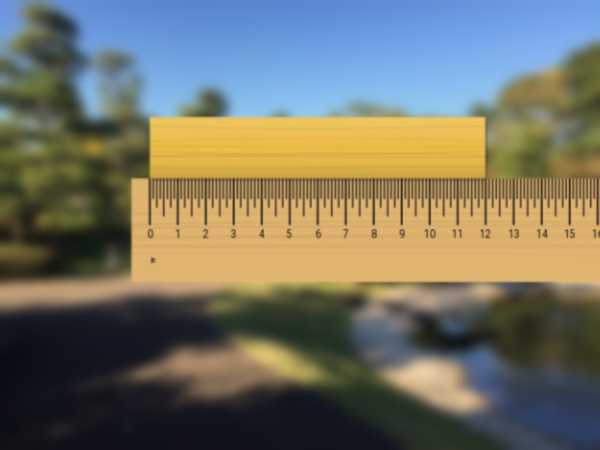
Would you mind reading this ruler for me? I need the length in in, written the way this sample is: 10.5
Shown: 12
